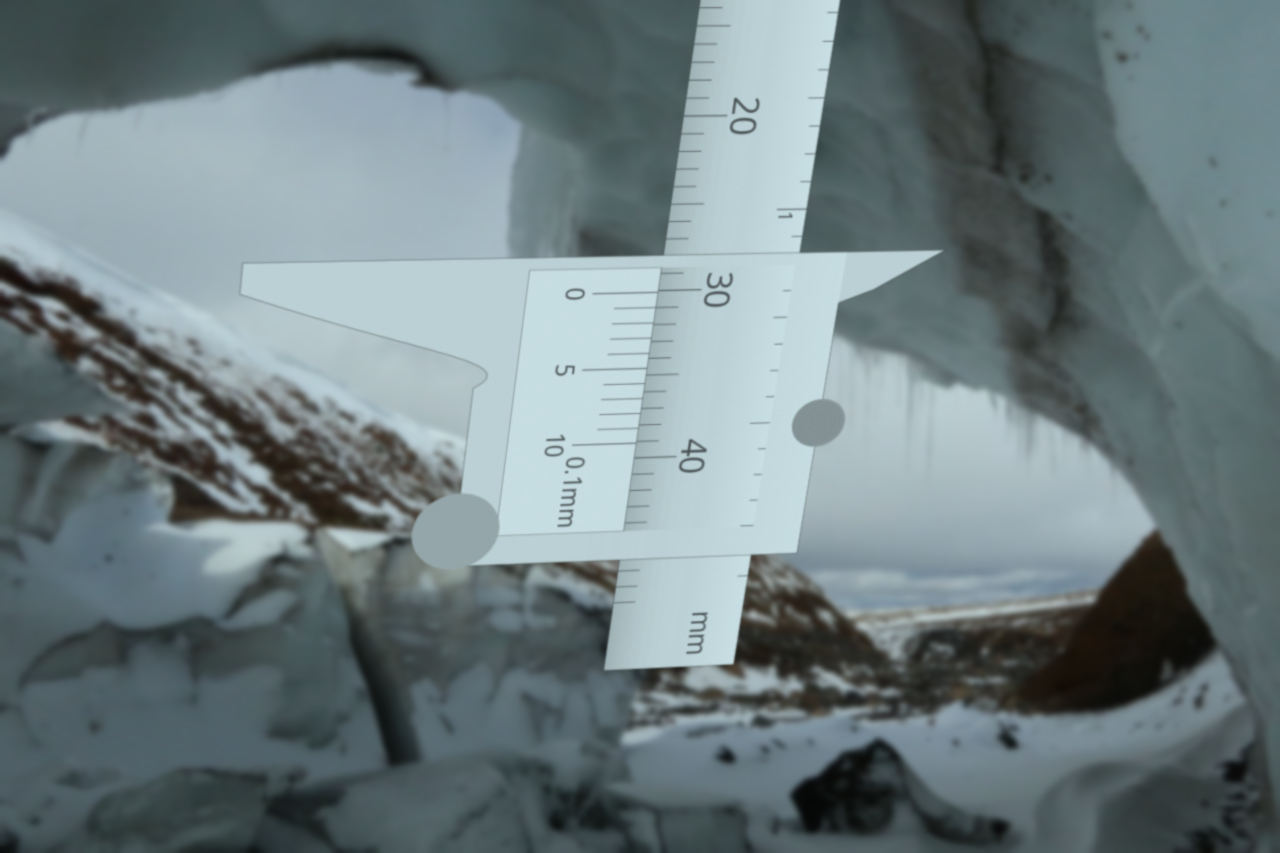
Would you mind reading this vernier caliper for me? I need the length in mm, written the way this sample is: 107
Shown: 30.1
